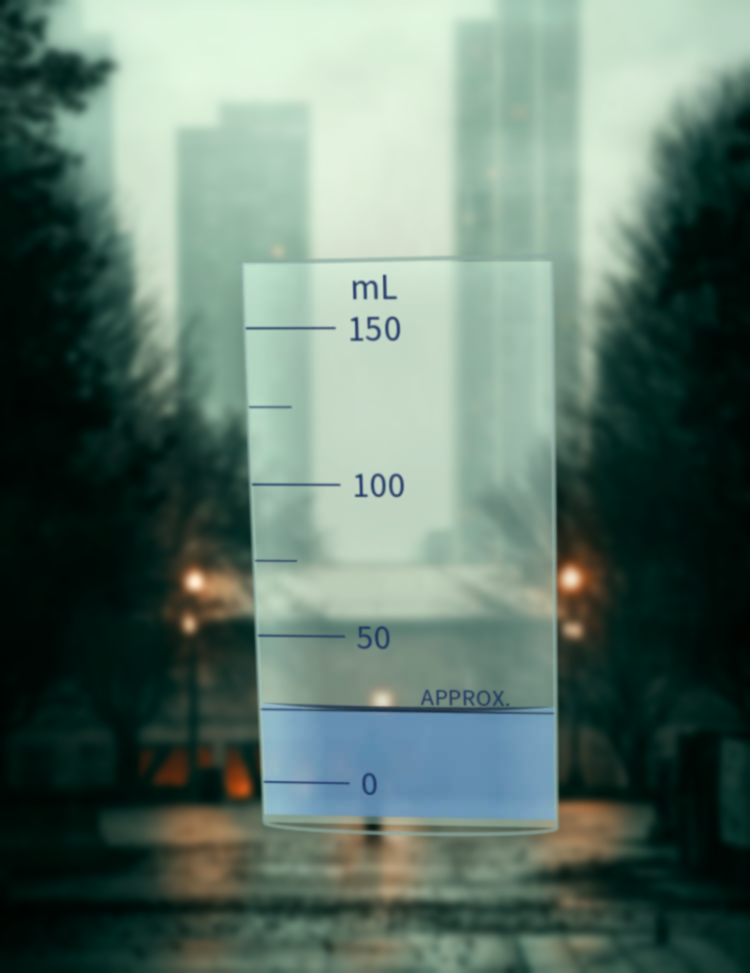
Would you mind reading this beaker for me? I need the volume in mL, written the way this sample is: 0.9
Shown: 25
